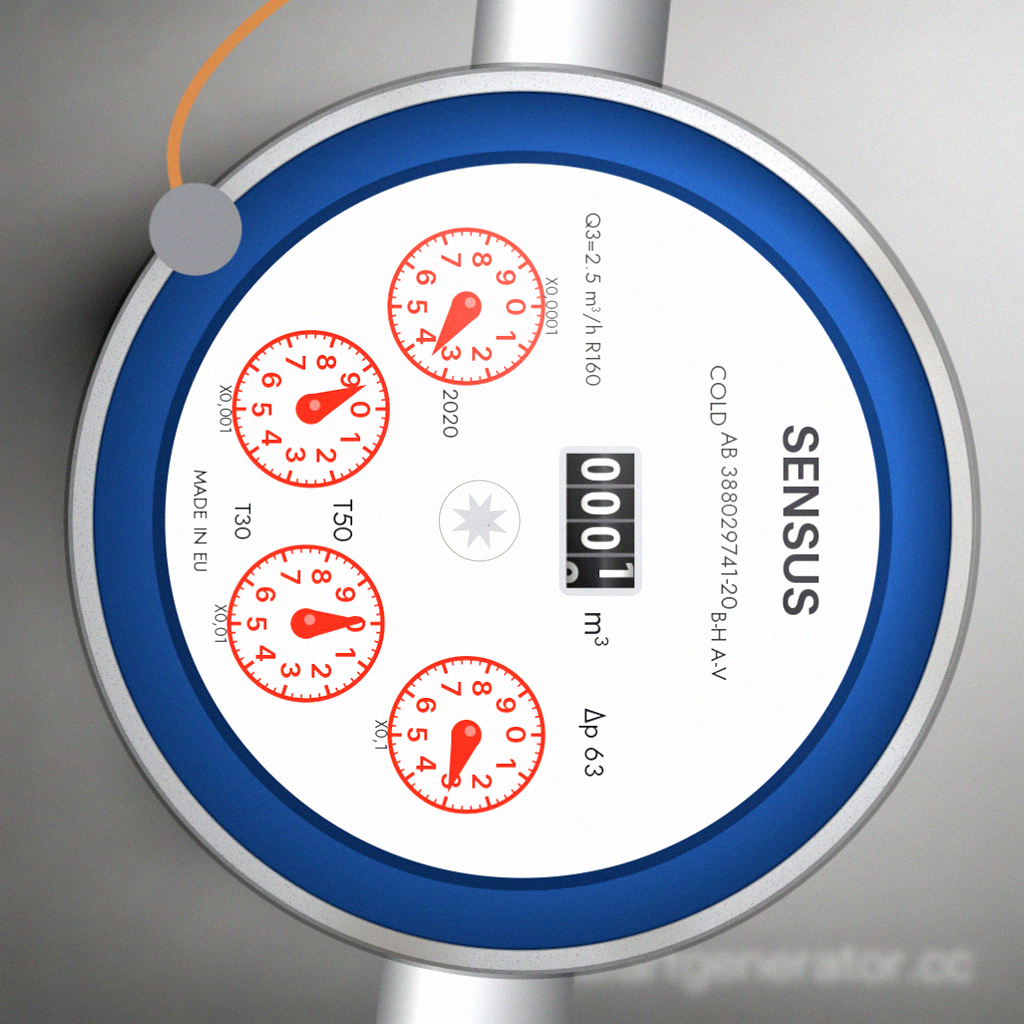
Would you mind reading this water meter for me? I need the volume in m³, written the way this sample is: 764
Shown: 1.2993
